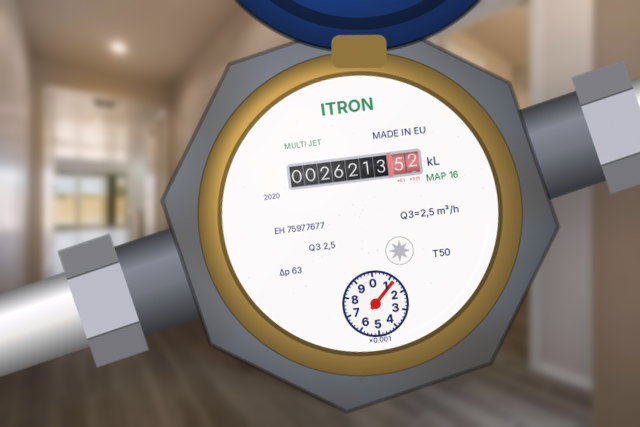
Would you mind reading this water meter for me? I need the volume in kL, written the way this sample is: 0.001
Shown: 26213.521
